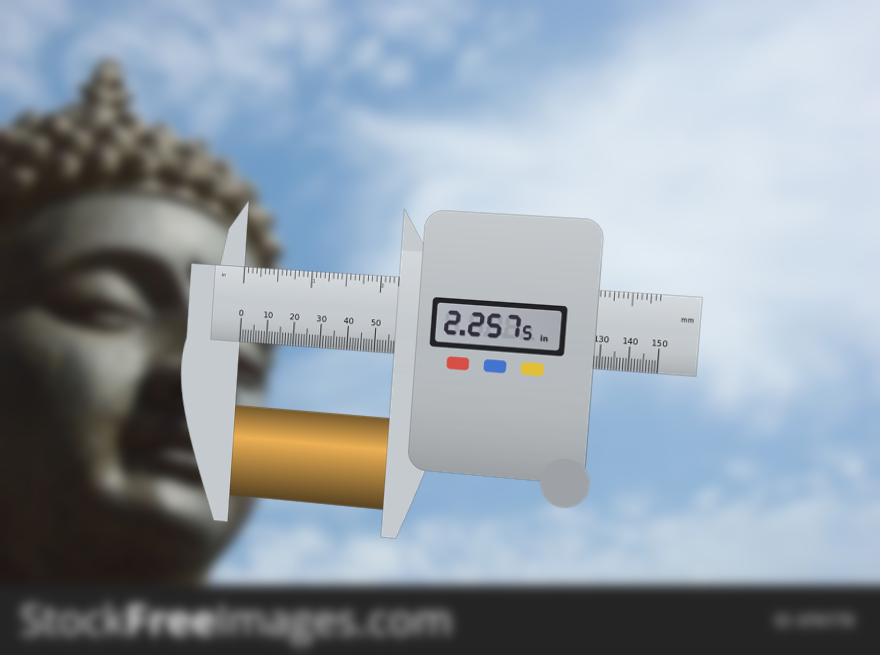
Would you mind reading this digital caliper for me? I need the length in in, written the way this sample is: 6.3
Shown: 2.2575
